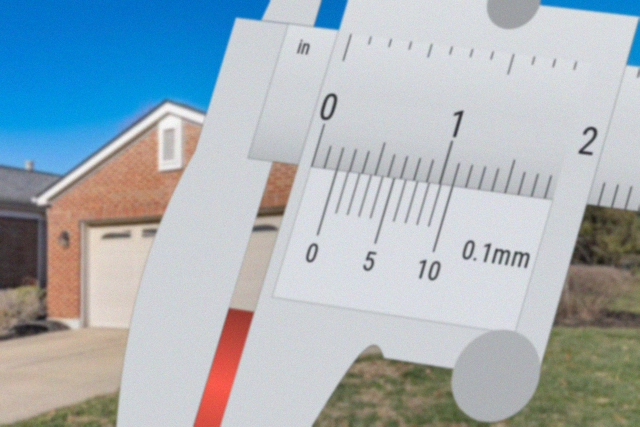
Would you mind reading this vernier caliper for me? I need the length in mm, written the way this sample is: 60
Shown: 2.0
